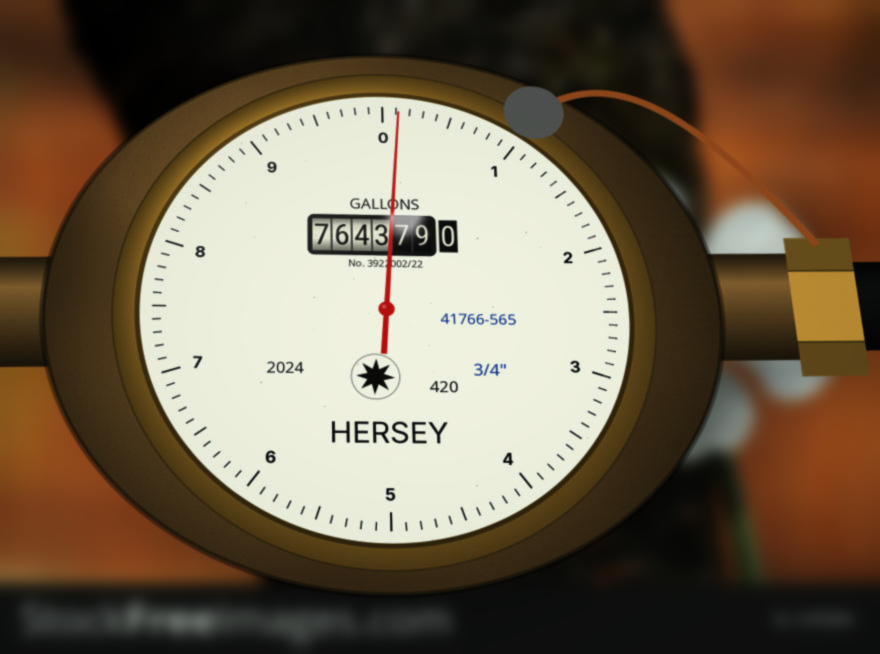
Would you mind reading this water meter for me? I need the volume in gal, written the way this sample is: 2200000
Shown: 7643790.1
